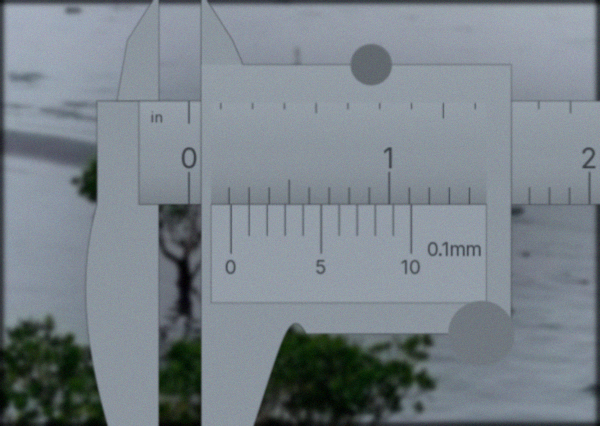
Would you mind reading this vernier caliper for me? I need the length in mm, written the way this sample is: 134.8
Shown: 2.1
